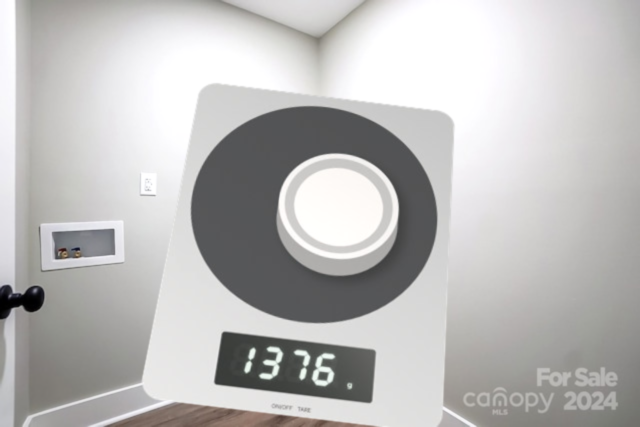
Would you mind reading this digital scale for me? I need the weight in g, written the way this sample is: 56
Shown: 1376
